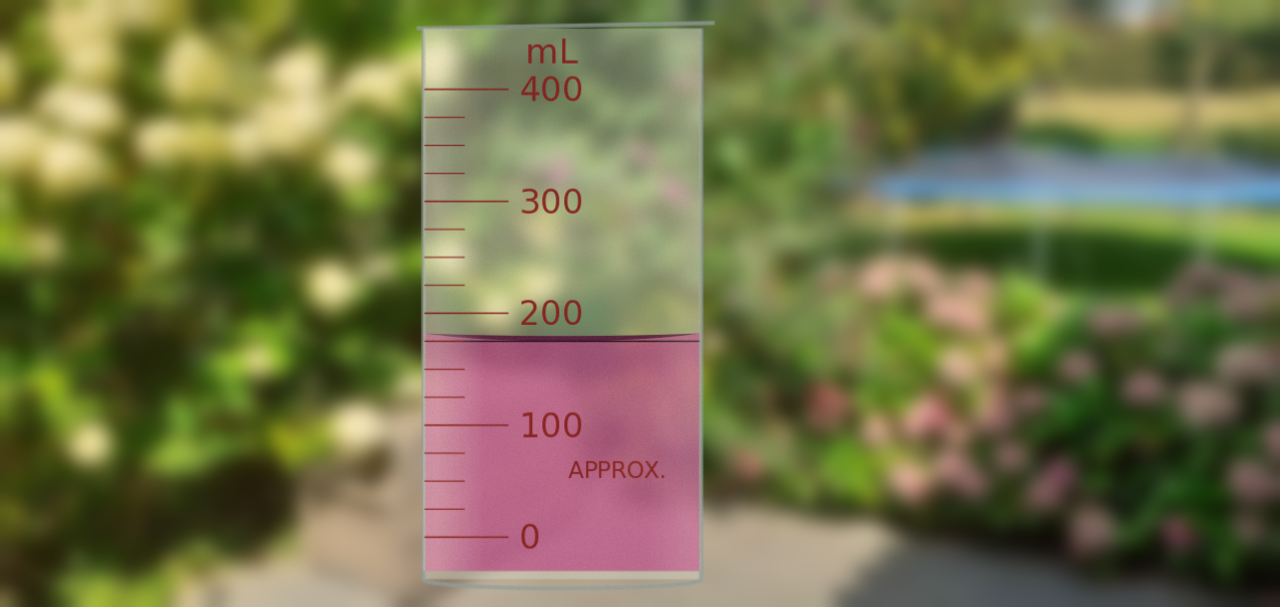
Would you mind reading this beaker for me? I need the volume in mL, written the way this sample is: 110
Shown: 175
